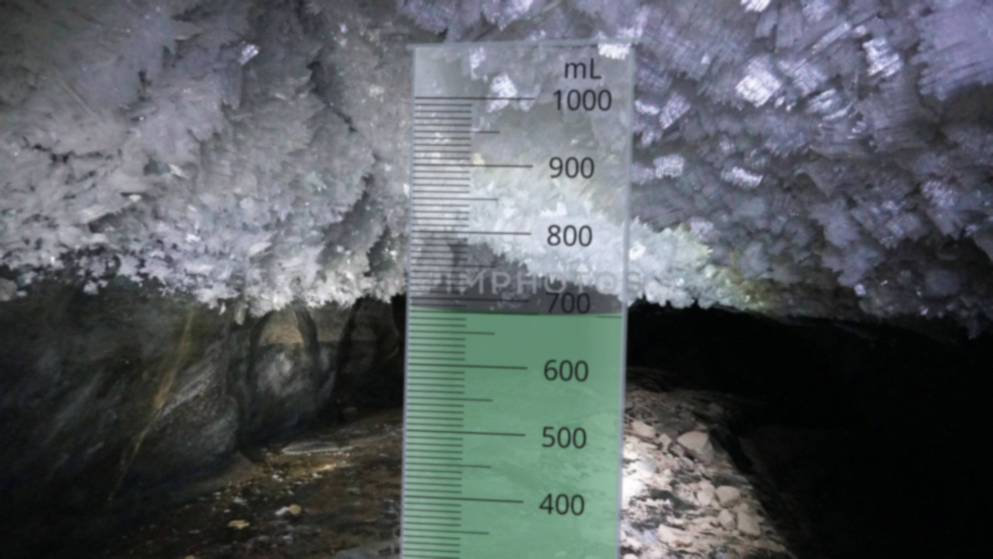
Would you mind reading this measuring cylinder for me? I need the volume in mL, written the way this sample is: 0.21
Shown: 680
